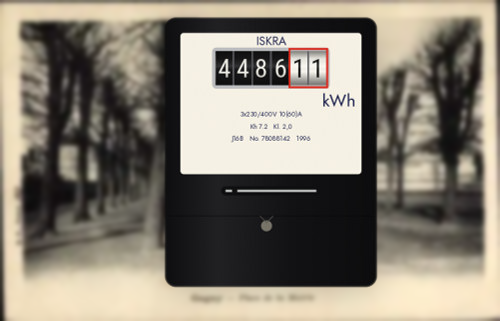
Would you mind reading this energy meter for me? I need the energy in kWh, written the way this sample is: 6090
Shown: 4486.11
